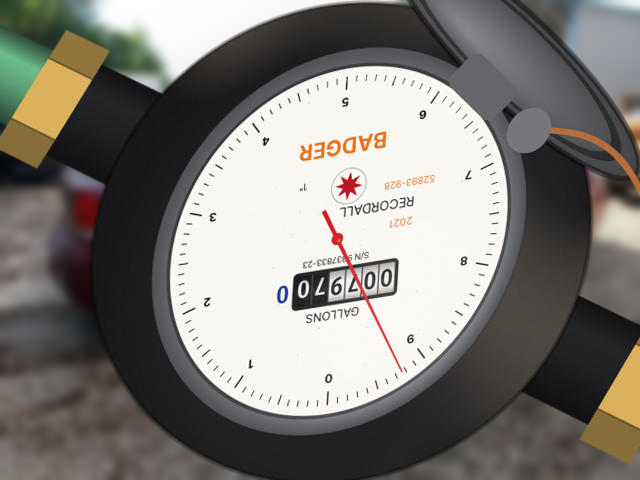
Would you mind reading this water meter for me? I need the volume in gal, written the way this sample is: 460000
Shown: 79699.2
